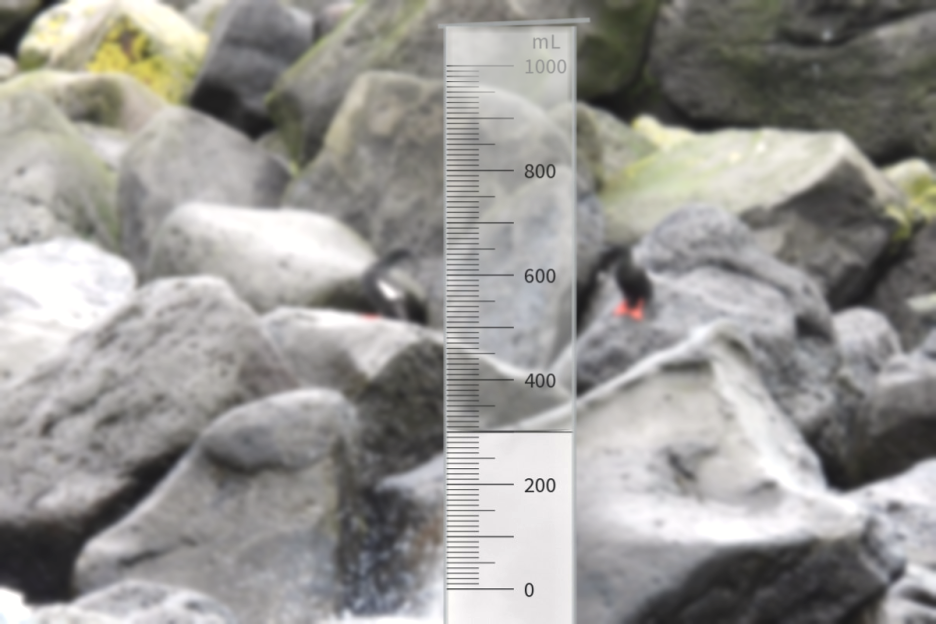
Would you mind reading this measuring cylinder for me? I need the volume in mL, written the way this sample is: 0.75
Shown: 300
